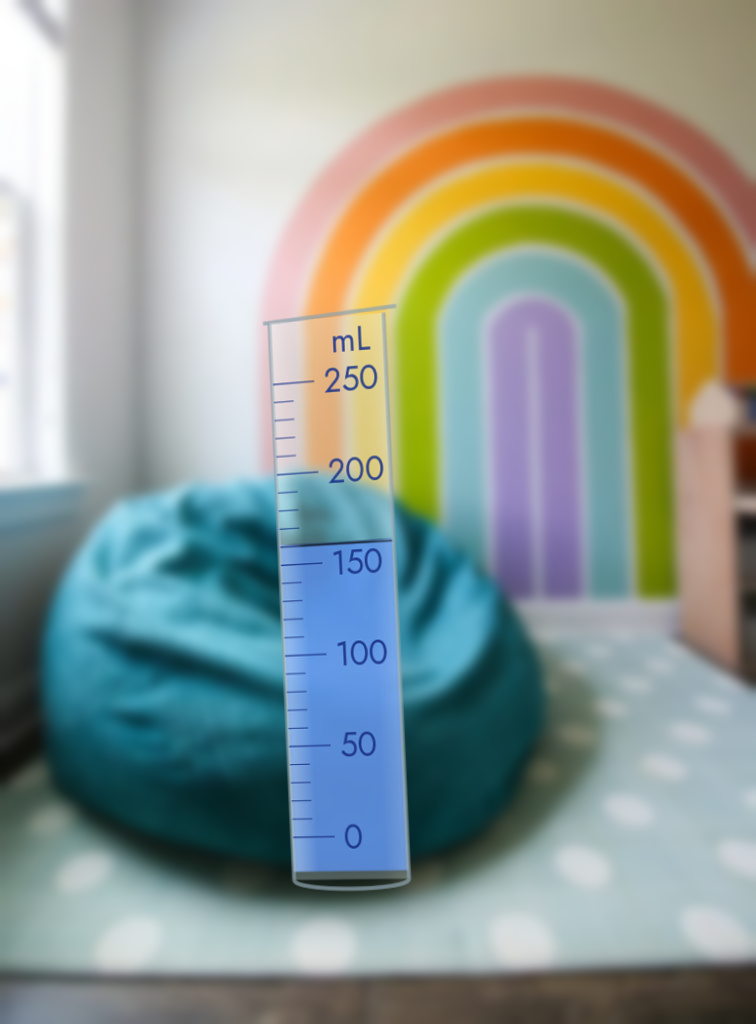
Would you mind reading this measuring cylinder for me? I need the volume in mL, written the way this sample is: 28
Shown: 160
